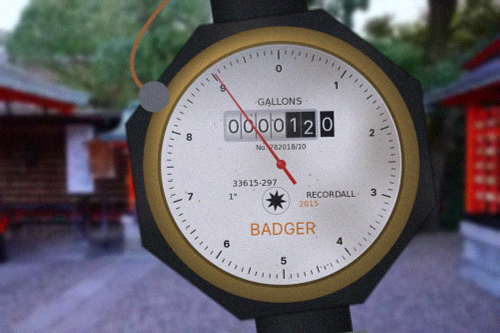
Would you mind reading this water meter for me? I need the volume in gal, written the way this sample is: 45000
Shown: 119.0
